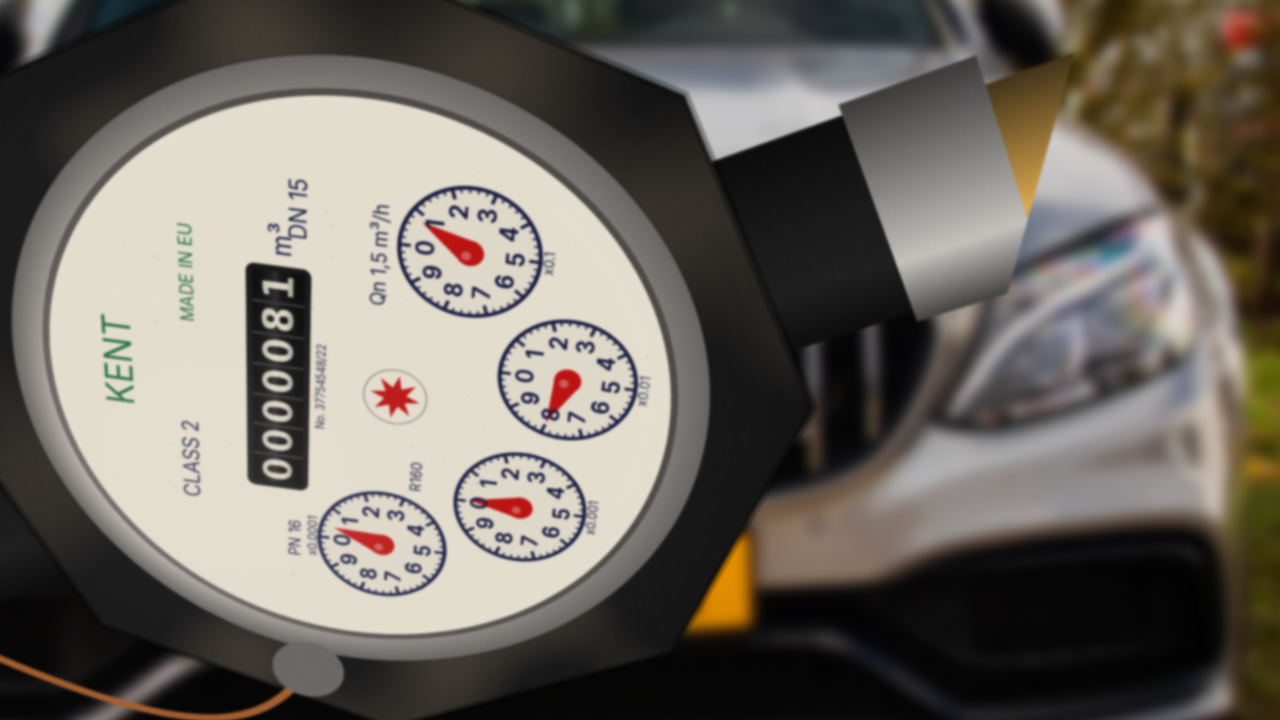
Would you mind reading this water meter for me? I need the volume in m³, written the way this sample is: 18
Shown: 81.0800
